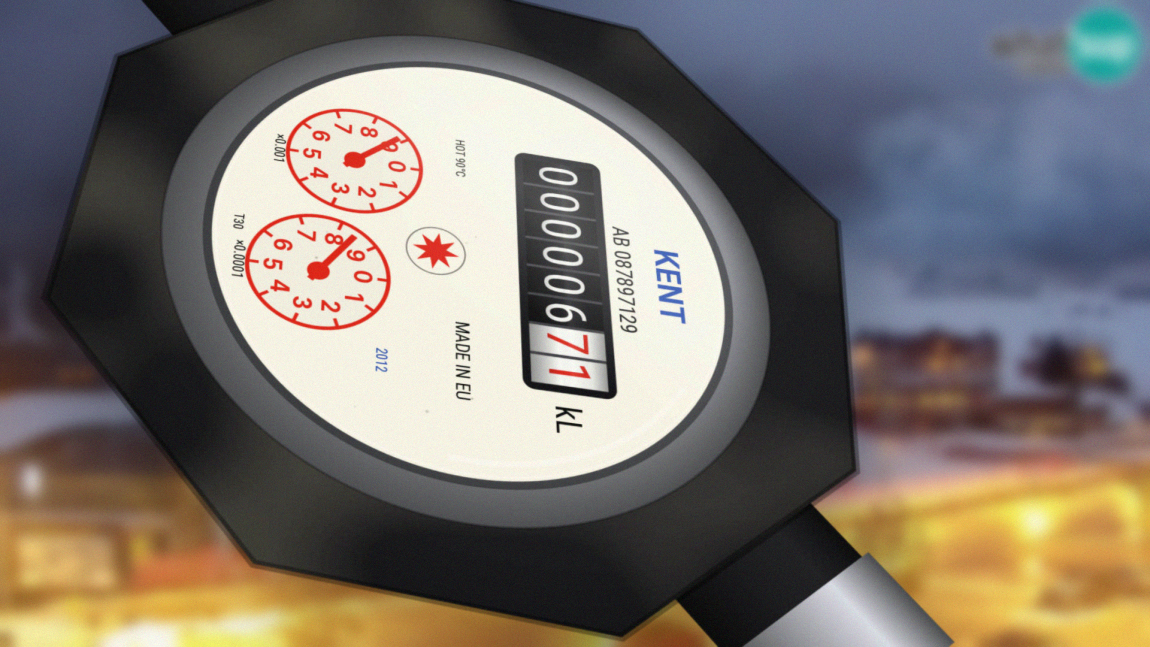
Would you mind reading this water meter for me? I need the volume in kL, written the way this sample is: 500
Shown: 6.7188
